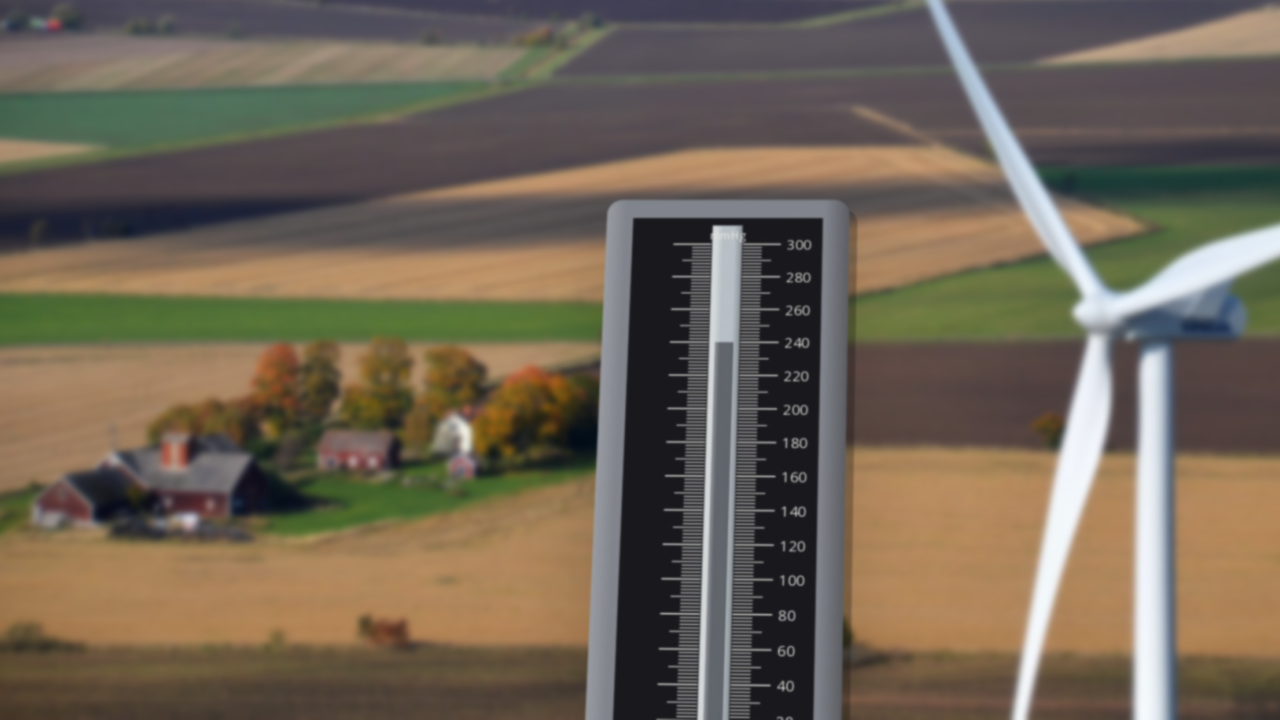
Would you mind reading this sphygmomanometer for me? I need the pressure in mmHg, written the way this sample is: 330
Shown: 240
